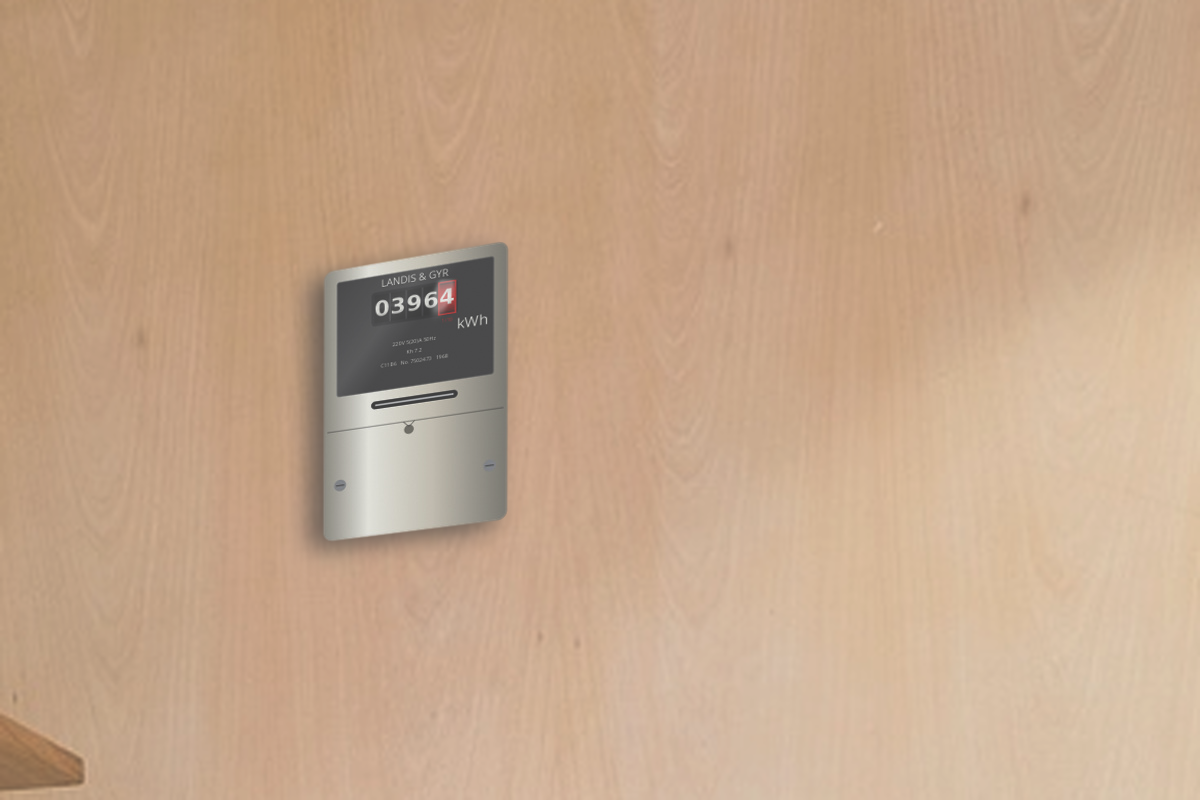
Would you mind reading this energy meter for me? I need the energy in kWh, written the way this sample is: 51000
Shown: 396.4
